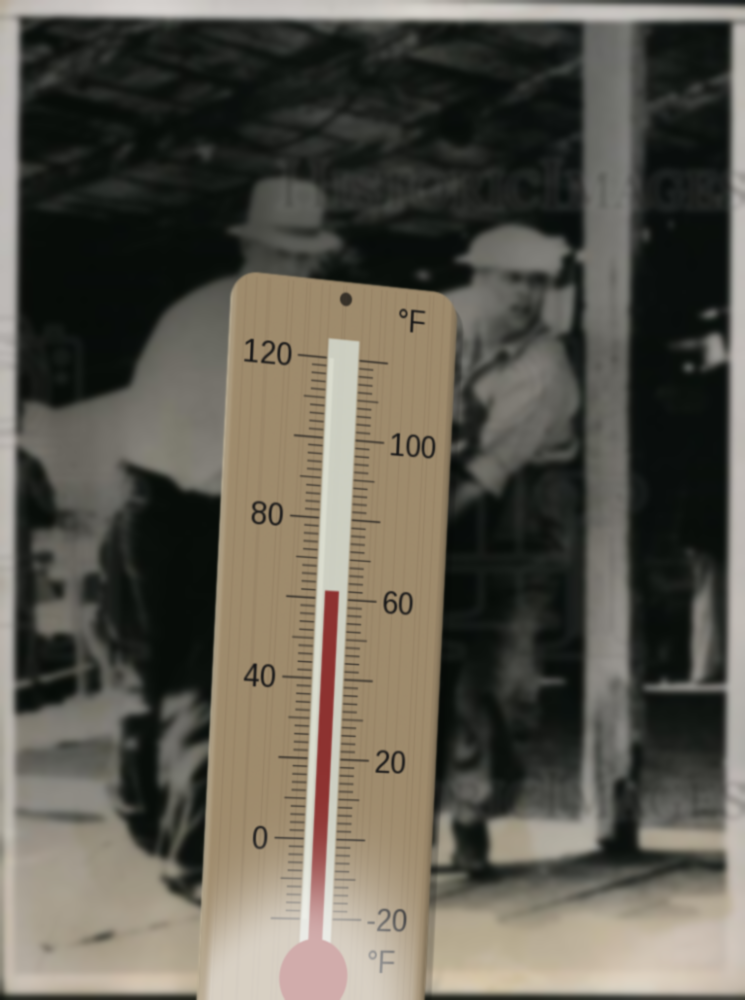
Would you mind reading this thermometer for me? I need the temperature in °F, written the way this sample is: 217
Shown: 62
